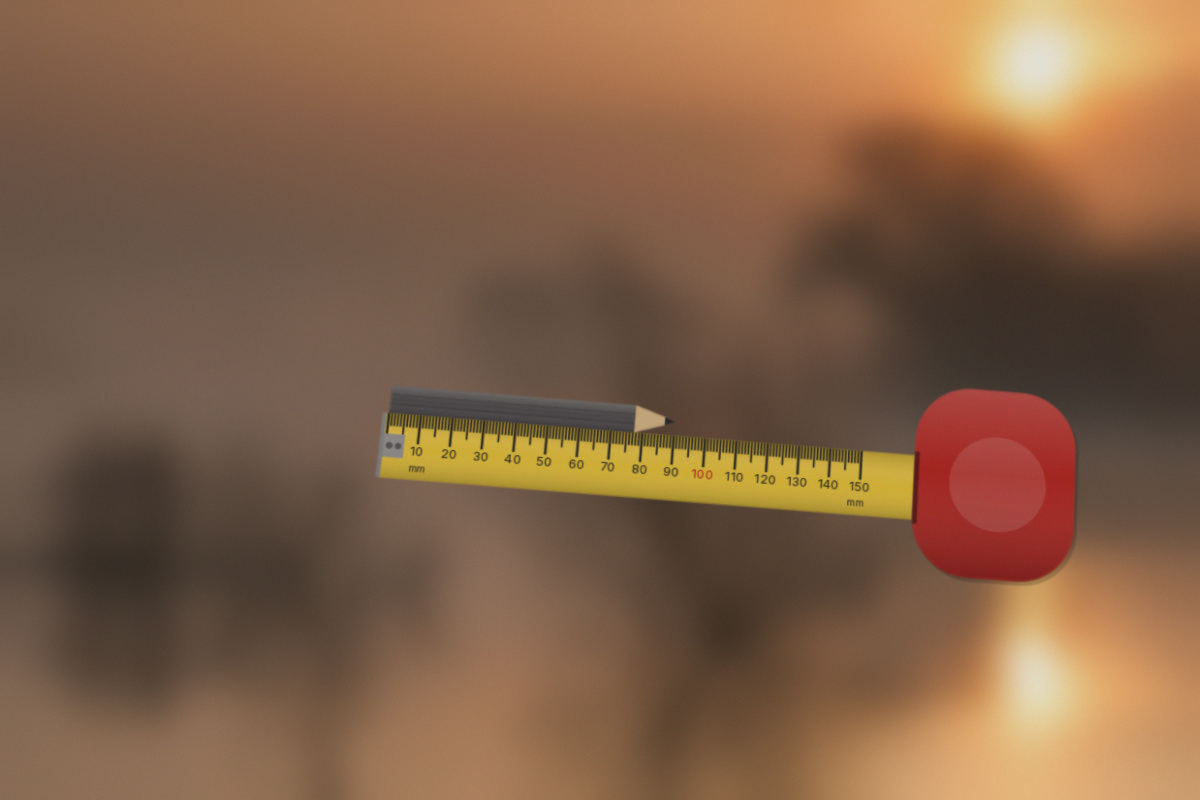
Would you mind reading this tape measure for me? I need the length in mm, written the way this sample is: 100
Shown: 90
